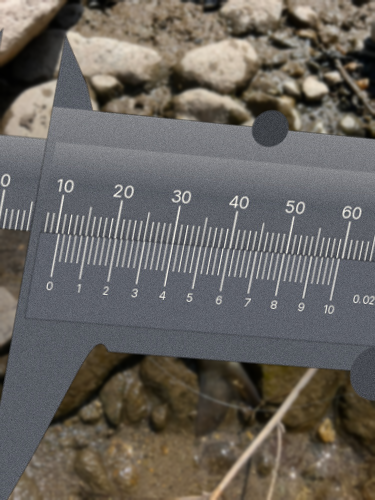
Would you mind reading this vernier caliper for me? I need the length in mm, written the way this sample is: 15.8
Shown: 10.4
